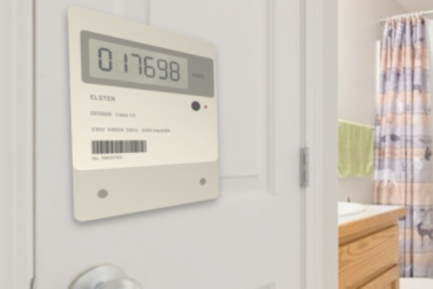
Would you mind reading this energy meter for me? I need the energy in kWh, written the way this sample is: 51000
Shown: 17698
